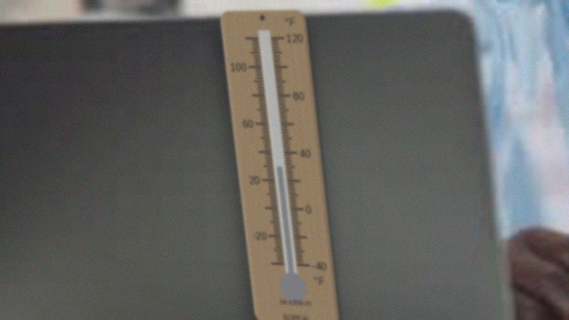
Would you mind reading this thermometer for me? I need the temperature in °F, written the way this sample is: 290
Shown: 30
